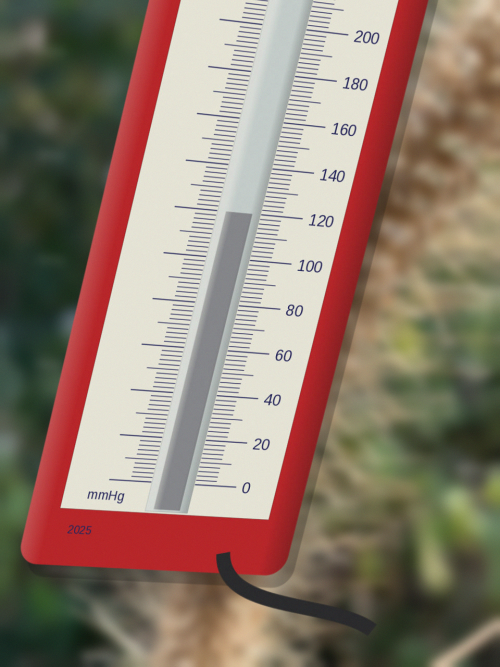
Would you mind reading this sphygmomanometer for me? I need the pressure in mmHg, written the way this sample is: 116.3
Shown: 120
